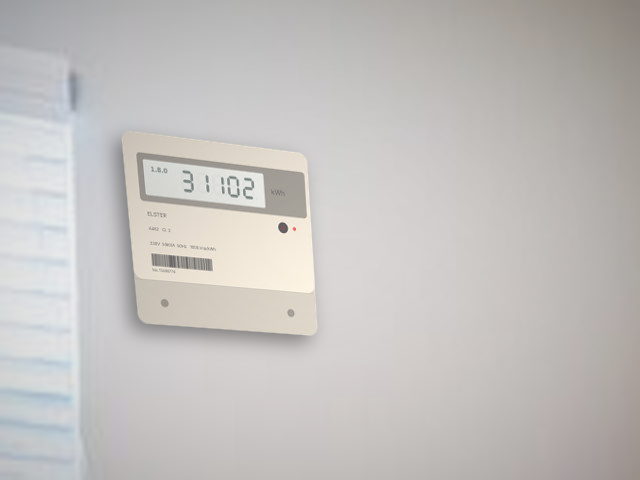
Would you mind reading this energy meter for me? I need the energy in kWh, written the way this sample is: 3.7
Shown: 31102
